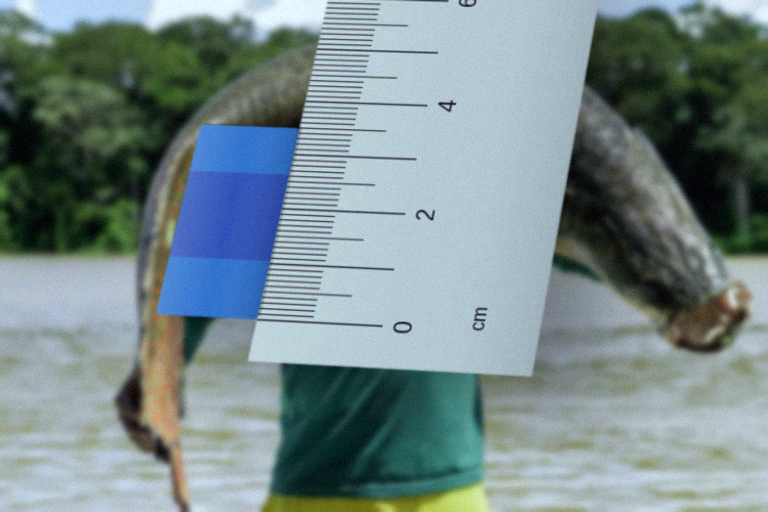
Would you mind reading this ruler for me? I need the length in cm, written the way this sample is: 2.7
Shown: 3.5
